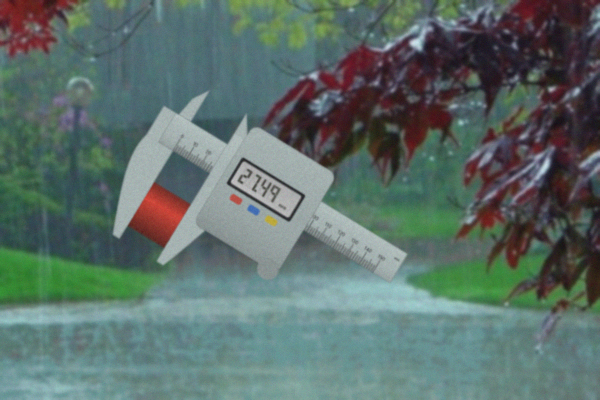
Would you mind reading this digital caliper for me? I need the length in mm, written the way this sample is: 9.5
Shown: 27.49
